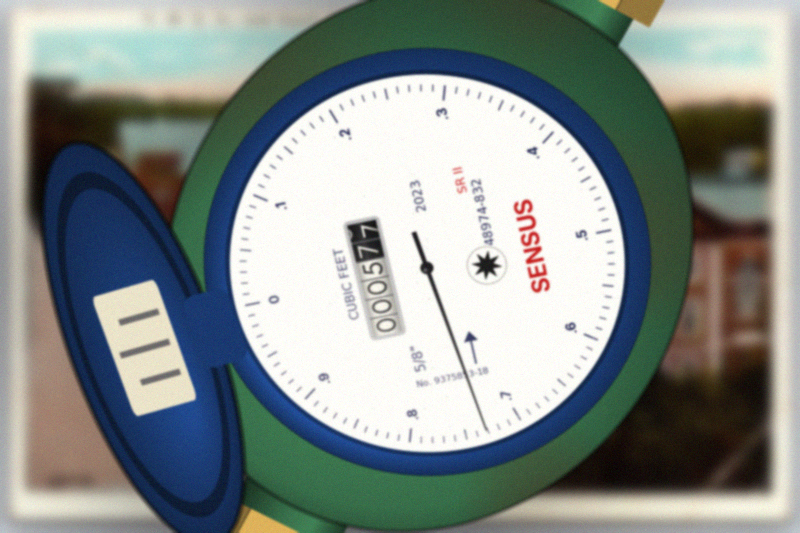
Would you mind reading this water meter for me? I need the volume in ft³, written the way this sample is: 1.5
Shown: 576.73
